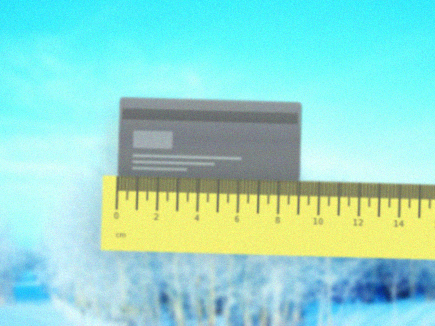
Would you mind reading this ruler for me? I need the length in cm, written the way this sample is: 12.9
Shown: 9
